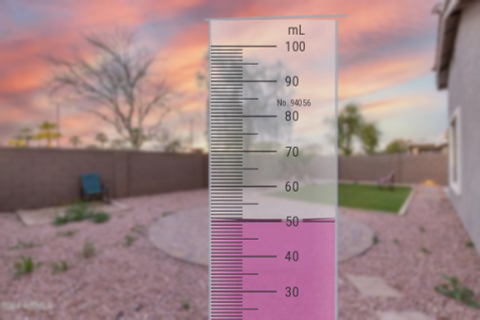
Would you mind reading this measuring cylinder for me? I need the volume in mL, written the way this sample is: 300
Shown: 50
